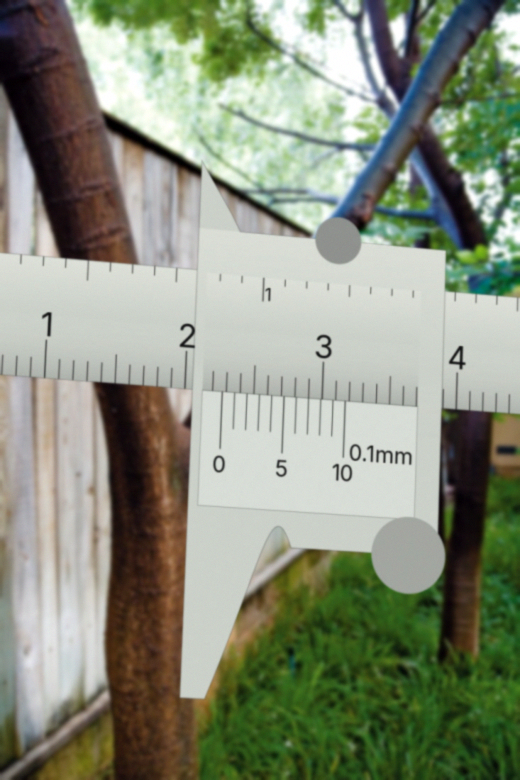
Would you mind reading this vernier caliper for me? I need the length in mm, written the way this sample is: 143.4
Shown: 22.7
